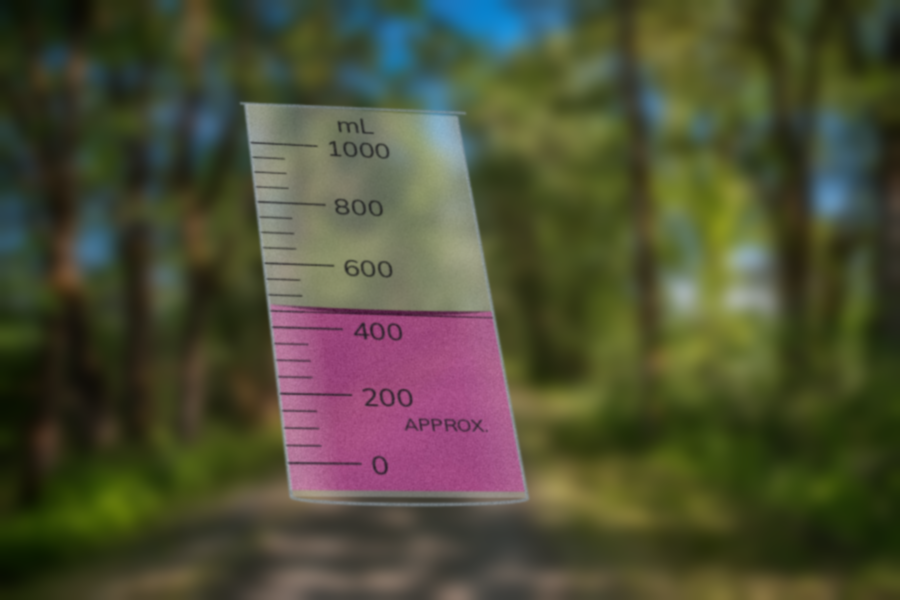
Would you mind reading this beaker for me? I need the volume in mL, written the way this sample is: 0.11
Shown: 450
